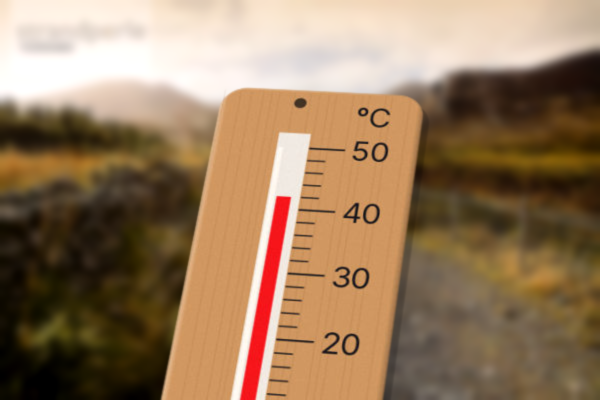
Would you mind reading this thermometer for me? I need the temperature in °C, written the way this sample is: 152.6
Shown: 42
